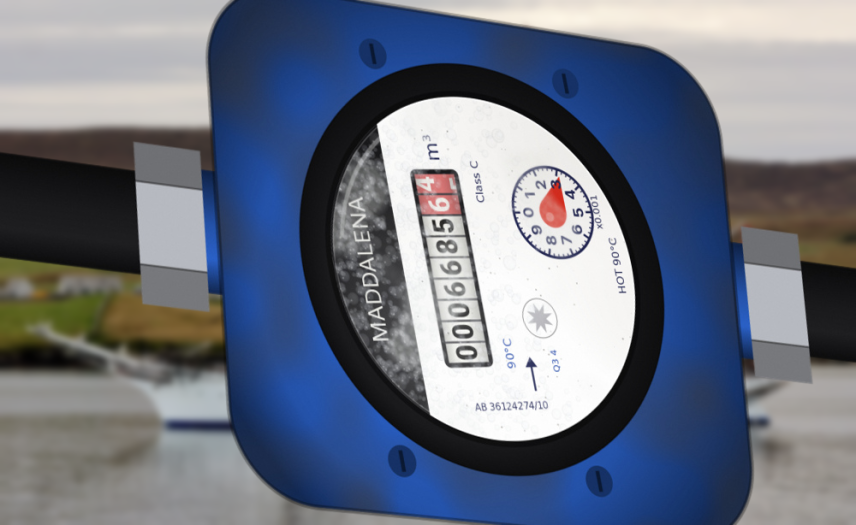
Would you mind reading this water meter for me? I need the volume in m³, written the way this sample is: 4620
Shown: 6685.643
